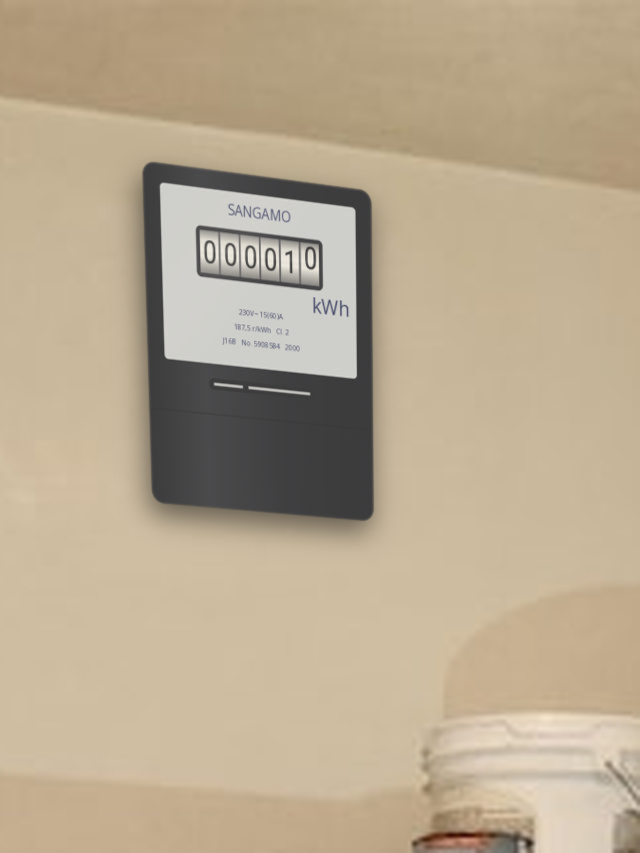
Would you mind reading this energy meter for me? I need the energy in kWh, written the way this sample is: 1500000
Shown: 10
